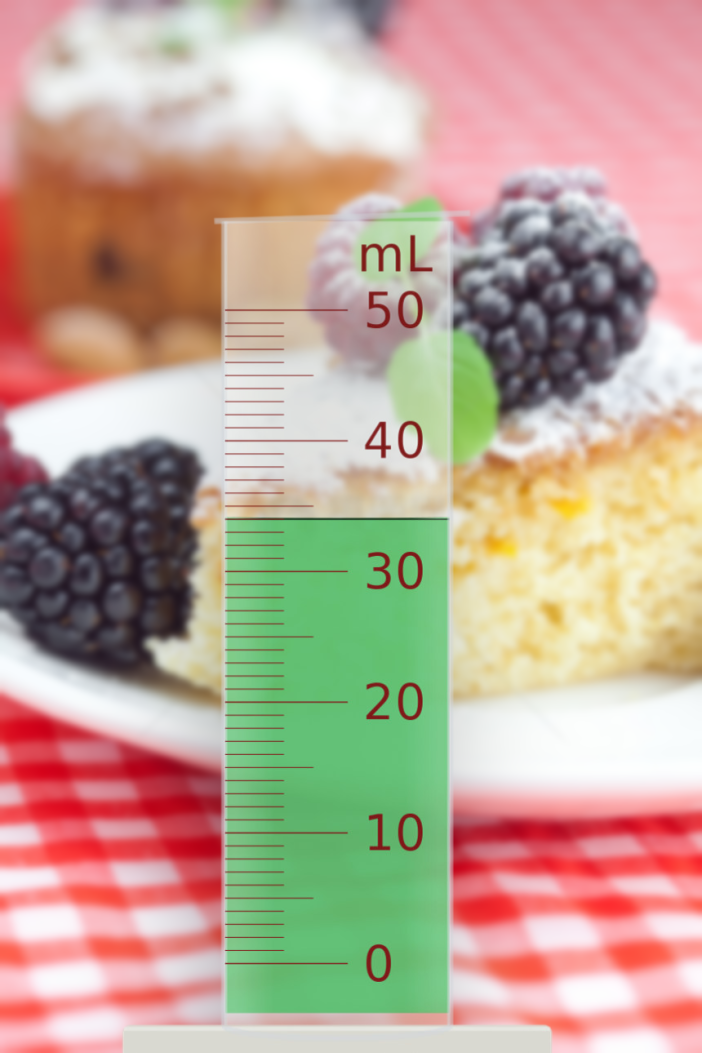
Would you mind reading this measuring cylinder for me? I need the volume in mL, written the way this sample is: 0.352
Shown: 34
